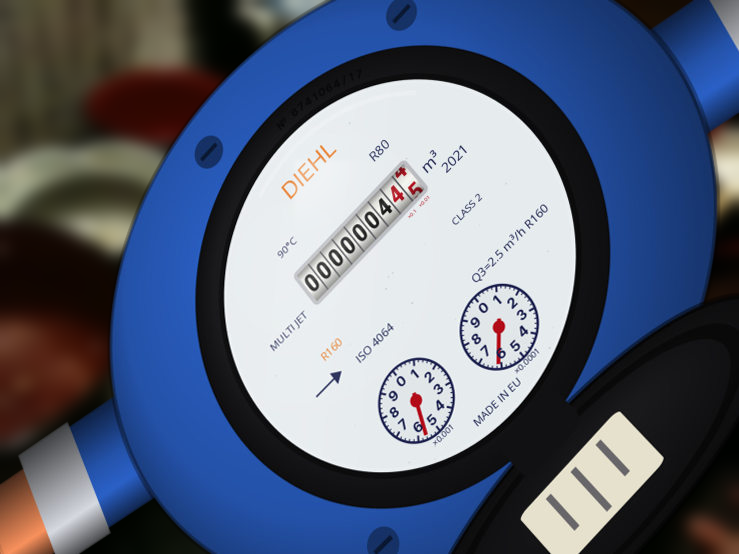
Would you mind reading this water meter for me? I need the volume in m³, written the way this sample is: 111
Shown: 4.4456
